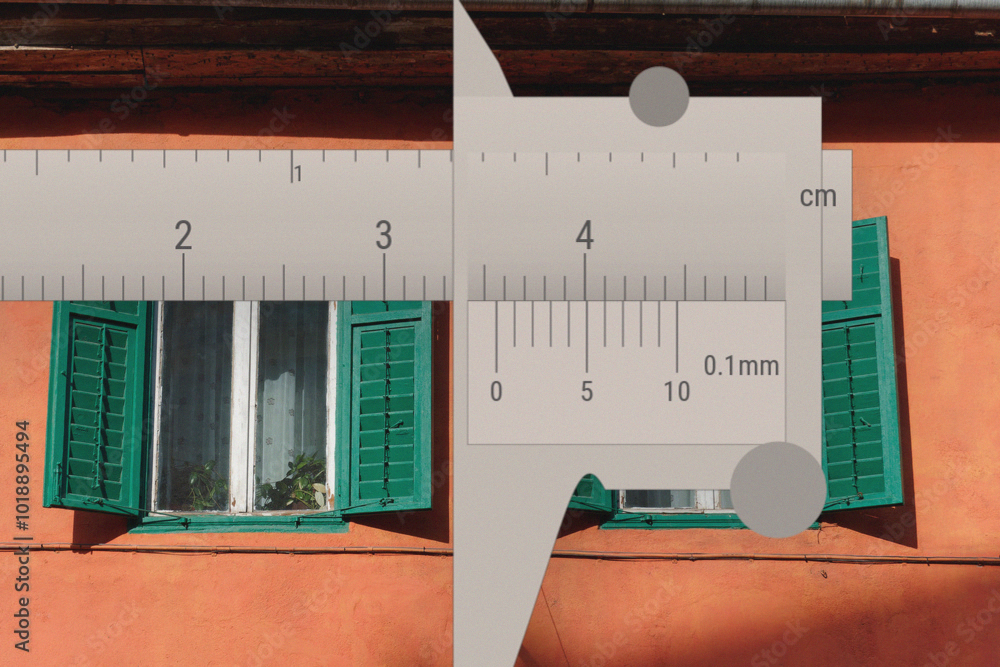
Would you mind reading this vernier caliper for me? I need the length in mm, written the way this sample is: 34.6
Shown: 35.6
